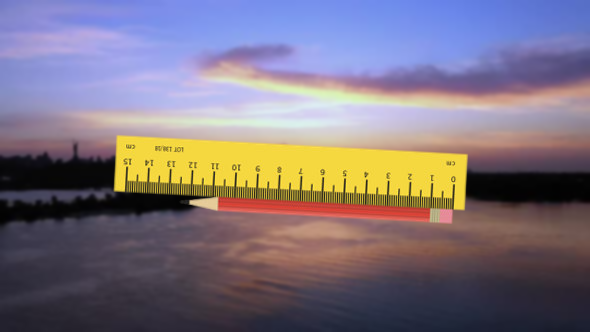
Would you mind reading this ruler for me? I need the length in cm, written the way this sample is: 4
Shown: 12.5
